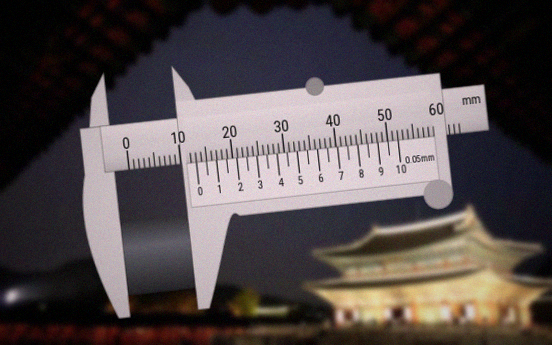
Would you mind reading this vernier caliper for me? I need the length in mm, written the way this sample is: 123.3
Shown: 13.0
